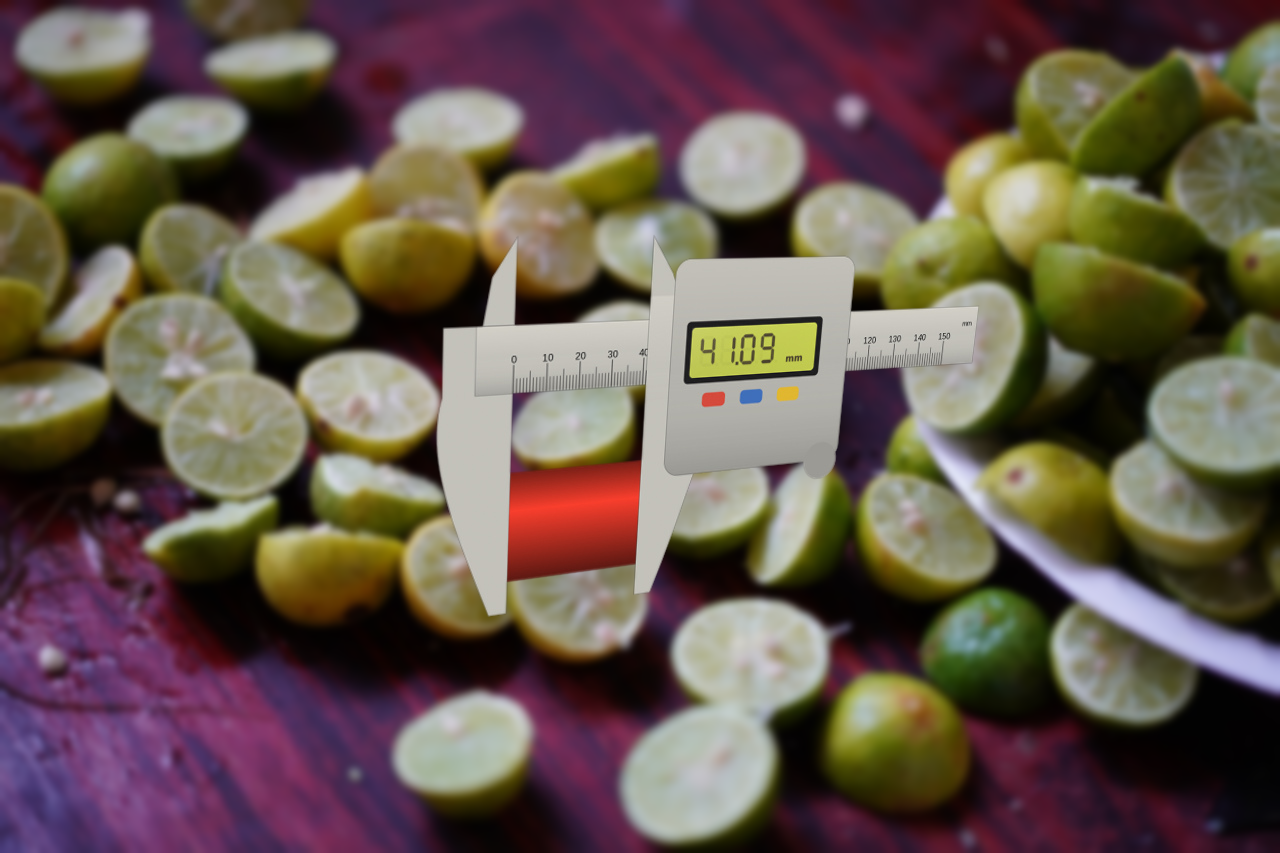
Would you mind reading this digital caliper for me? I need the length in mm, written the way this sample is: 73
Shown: 41.09
